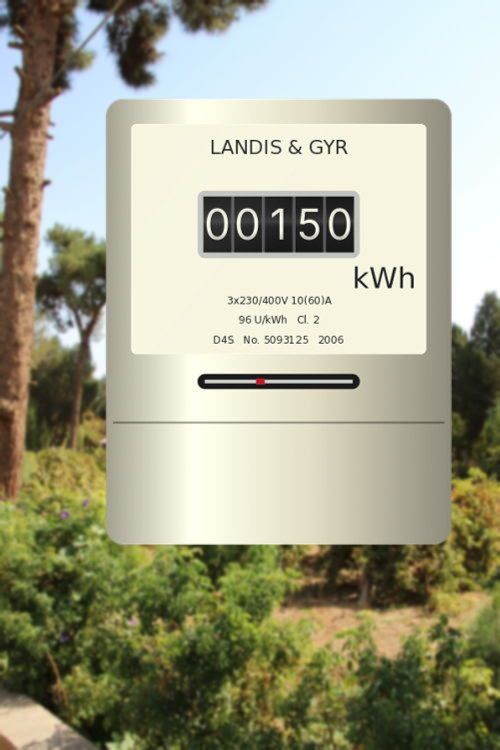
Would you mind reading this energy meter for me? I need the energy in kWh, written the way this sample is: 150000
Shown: 150
